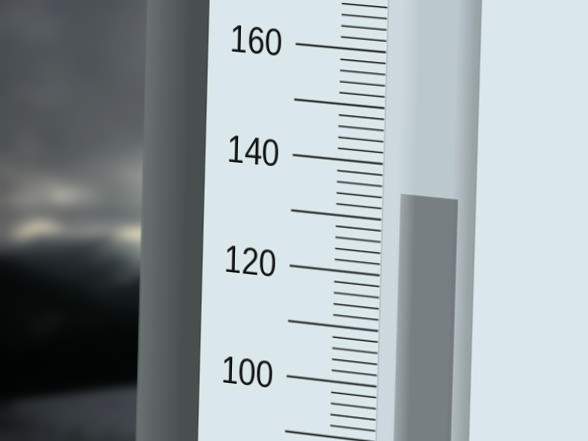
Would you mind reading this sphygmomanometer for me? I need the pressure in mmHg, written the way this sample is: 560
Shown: 135
